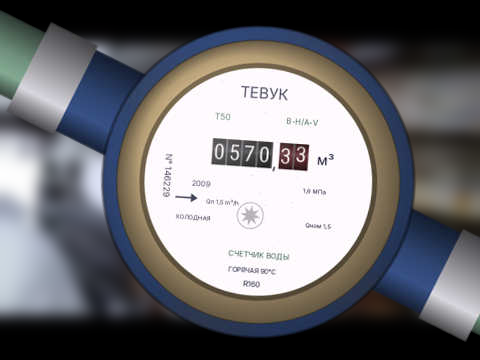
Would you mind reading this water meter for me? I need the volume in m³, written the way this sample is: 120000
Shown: 570.33
